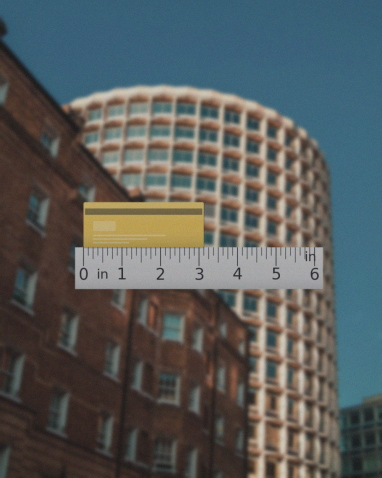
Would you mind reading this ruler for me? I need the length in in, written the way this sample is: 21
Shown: 3.125
